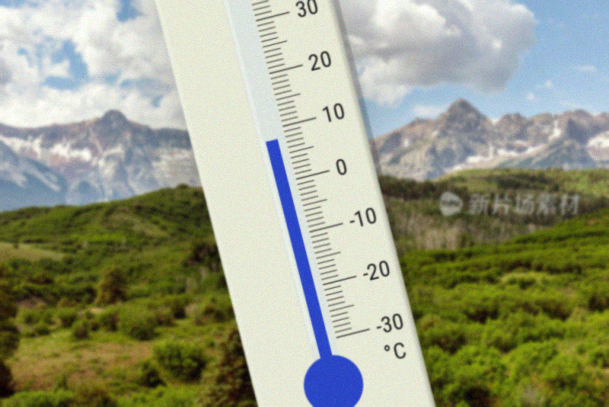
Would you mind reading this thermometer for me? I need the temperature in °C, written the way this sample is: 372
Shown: 8
